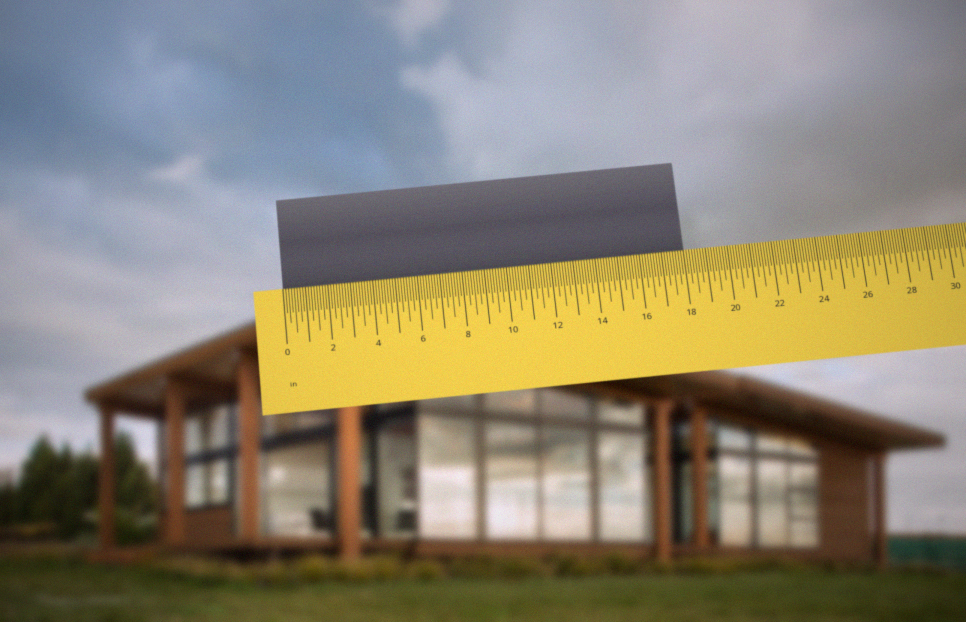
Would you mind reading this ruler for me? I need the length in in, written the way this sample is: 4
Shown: 18
